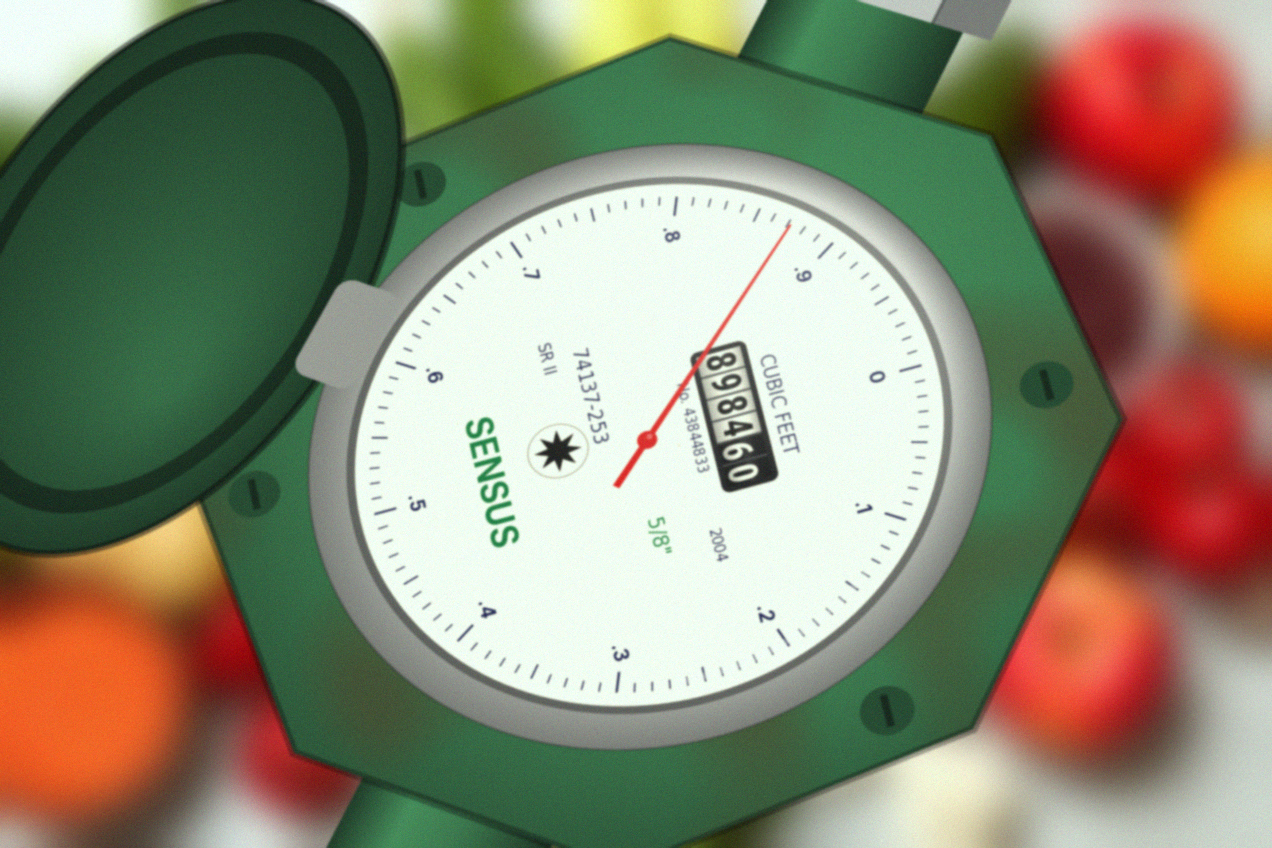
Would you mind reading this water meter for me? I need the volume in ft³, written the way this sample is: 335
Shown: 898459.87
